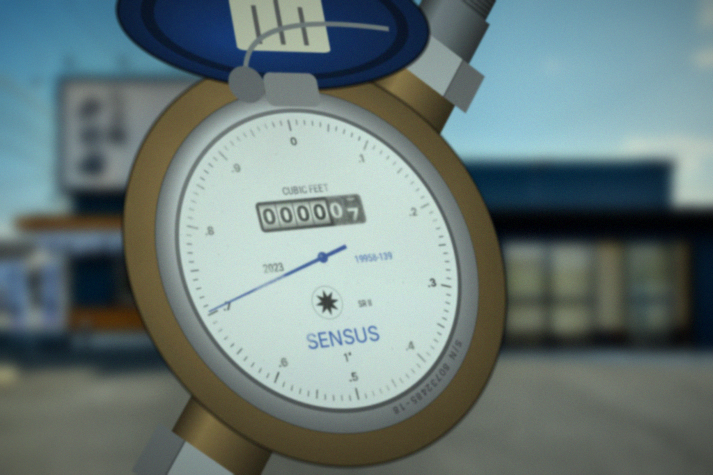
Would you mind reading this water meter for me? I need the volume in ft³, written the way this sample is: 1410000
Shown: 6.70
